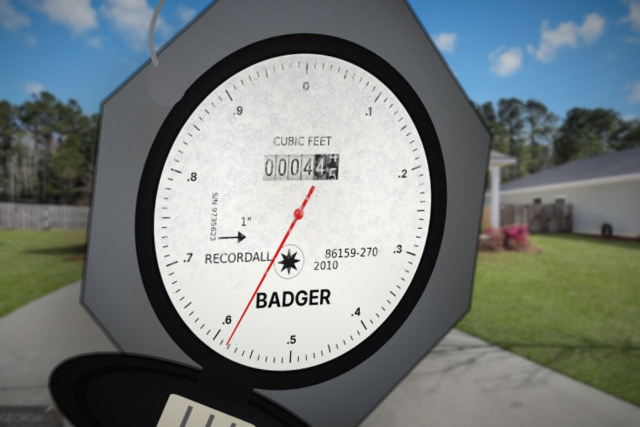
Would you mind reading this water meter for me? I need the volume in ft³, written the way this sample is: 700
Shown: 444.58
